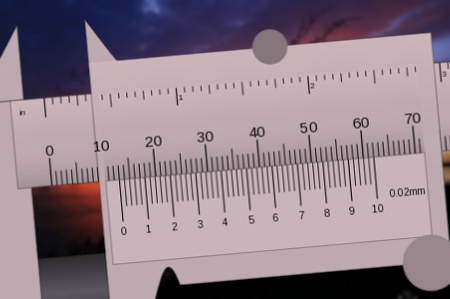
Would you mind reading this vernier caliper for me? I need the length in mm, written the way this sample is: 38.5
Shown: 13.0
